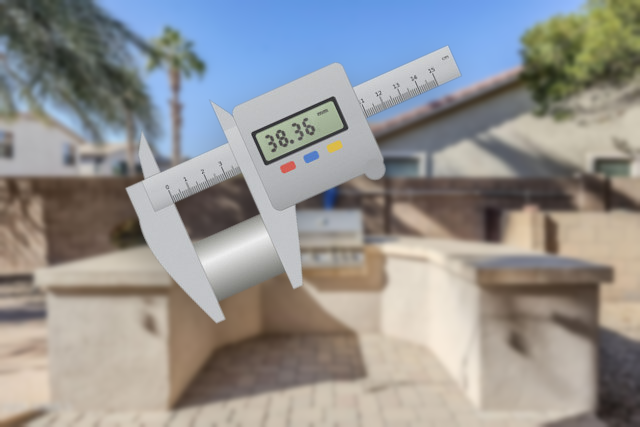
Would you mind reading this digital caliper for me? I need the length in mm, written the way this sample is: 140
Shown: 38.36
